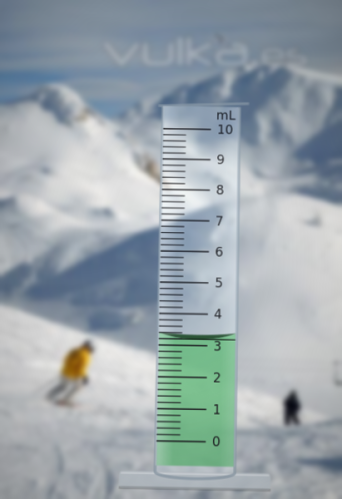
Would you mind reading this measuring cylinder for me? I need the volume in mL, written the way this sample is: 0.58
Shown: 3.2
